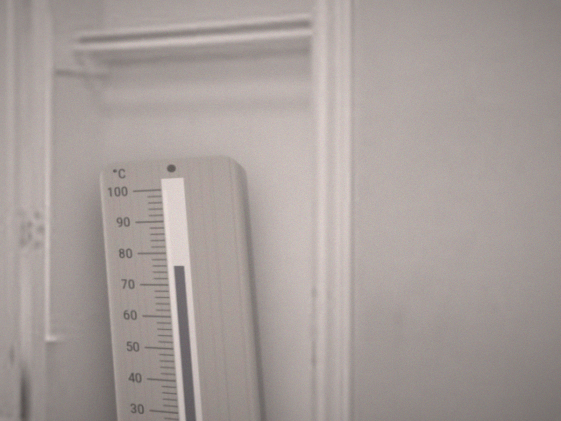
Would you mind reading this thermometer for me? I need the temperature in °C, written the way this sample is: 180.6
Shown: 76
